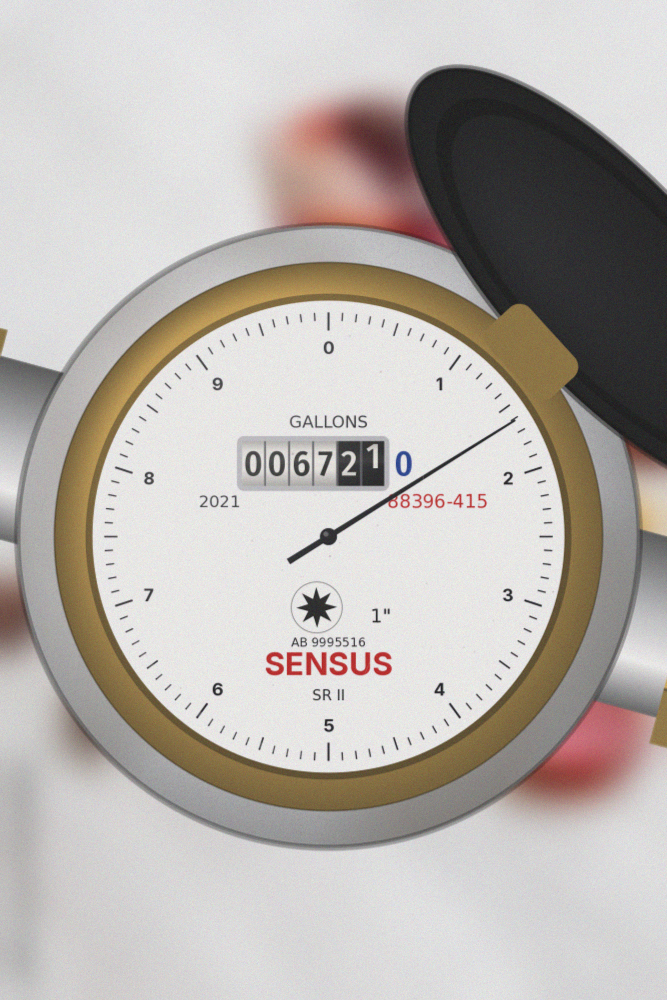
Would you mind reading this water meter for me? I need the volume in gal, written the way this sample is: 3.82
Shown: 67211.6
